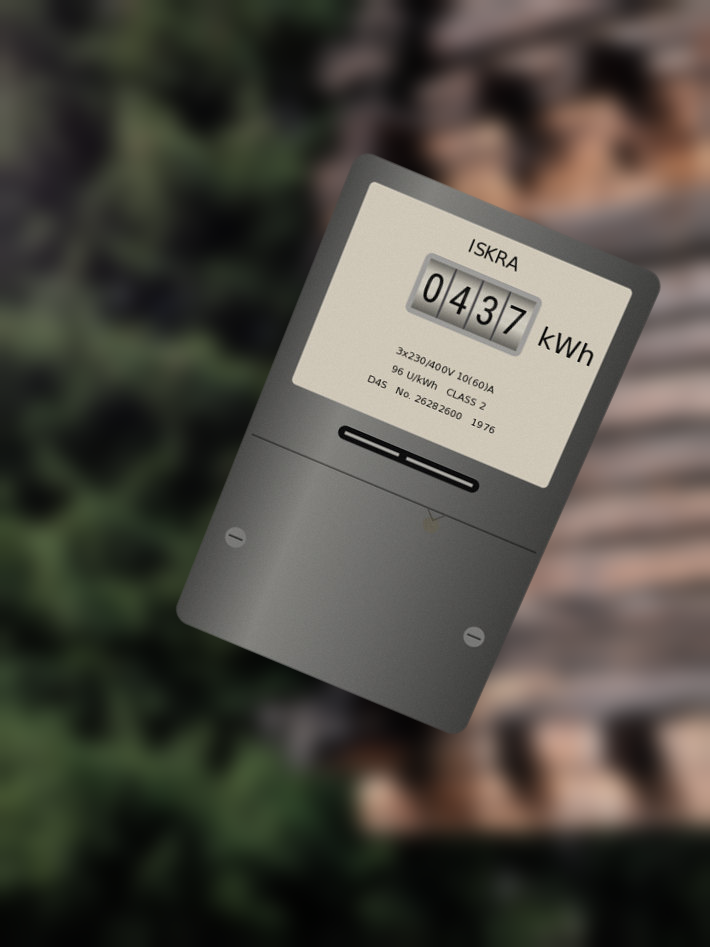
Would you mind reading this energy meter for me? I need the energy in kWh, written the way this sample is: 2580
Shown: 437
